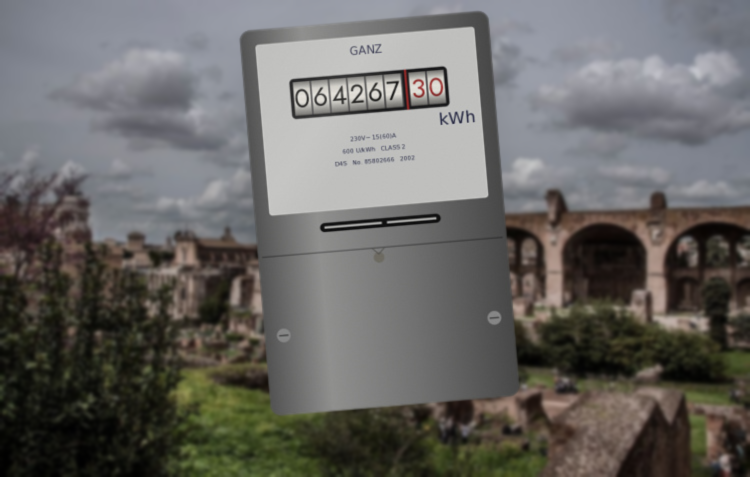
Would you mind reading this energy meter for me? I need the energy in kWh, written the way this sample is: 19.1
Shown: 64267.30
